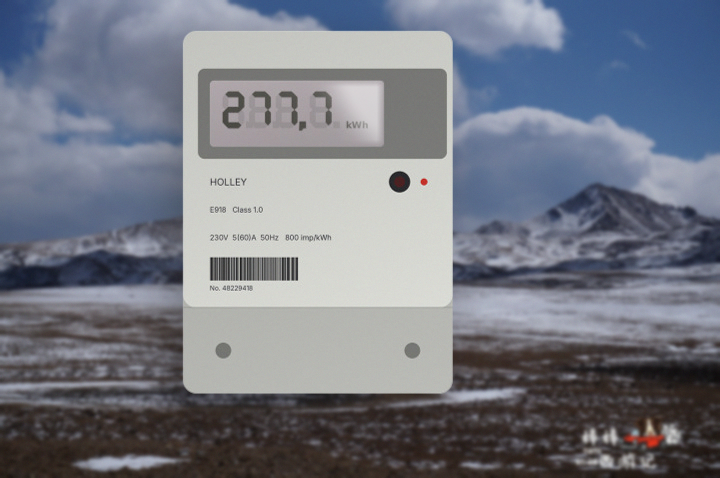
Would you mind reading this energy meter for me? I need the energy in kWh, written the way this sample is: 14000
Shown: 277.7
